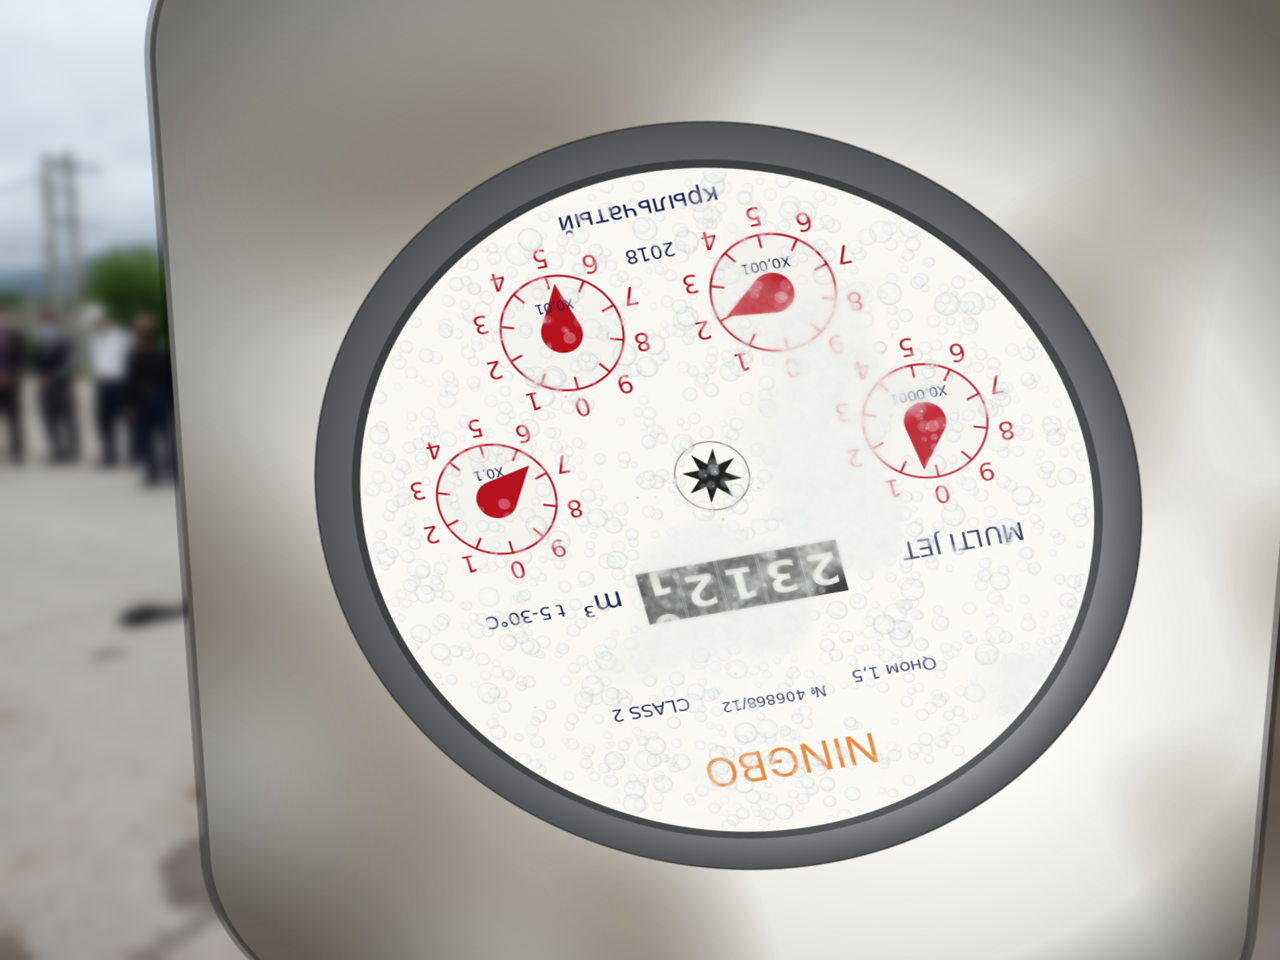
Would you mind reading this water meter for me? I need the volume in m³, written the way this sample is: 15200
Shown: 23120.6520
